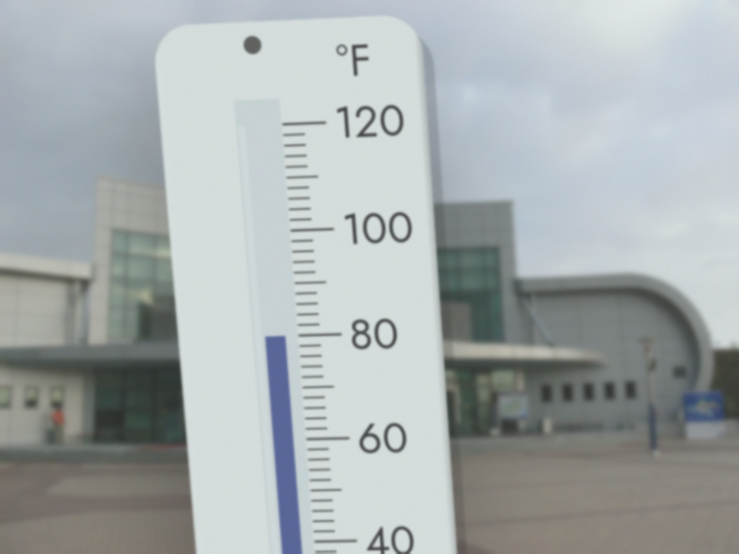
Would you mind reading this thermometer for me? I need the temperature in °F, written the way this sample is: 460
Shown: 80
